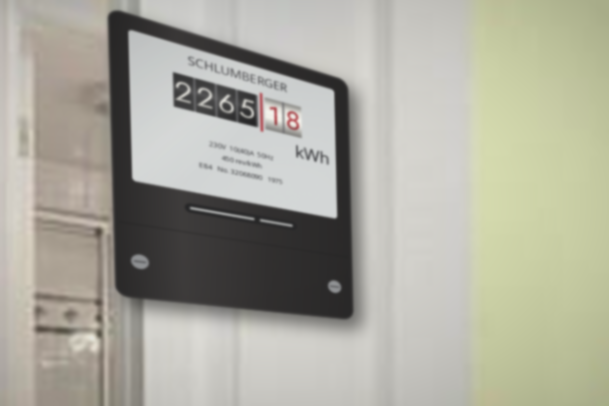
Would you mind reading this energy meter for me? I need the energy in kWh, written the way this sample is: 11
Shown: 2265.18
